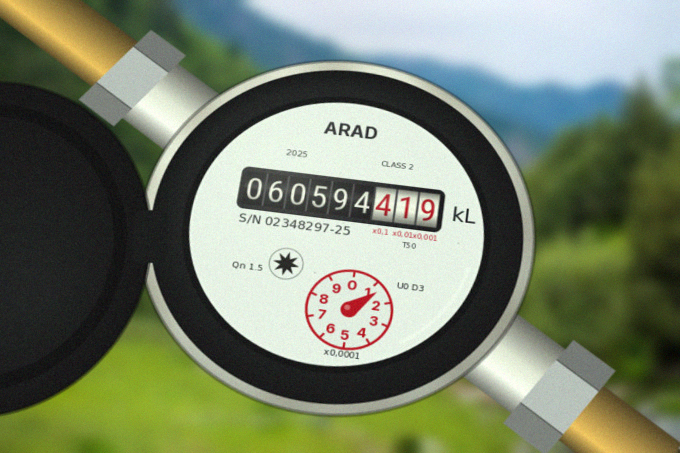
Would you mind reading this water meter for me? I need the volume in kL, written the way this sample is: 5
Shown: 60594.4191
